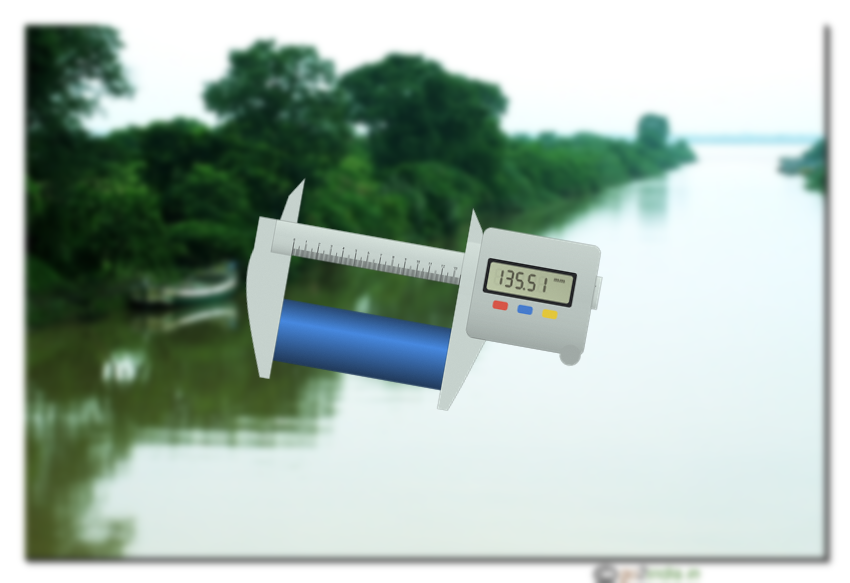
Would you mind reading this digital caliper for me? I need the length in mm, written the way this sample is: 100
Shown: 135.51
